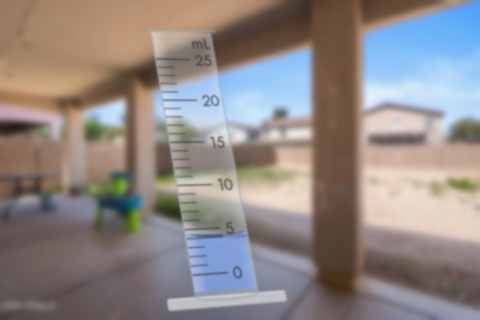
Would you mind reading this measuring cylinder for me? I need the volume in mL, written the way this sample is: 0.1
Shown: 4
